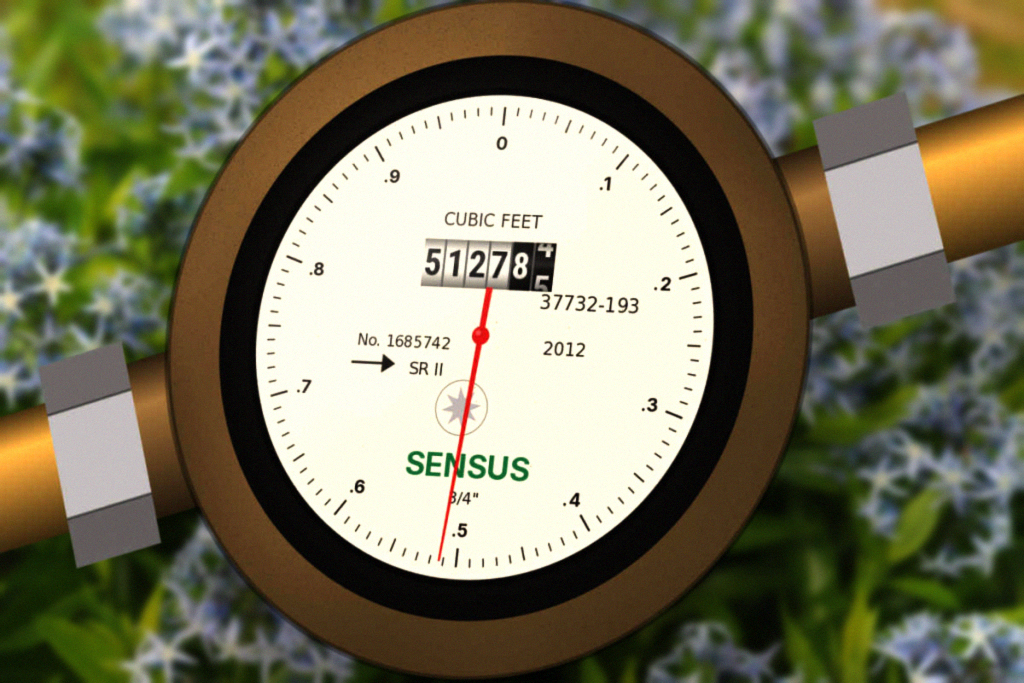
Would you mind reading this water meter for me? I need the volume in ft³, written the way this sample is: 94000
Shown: 512784.51
